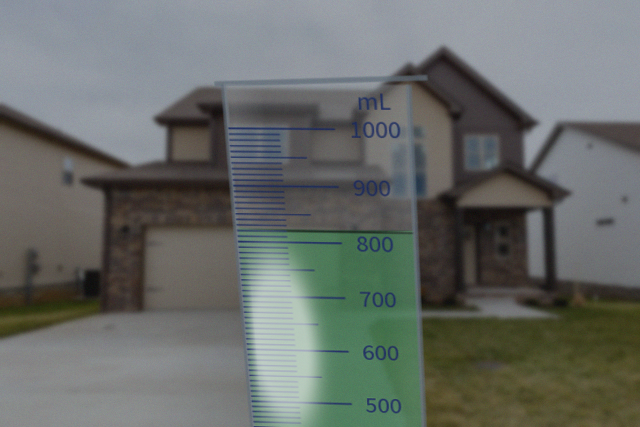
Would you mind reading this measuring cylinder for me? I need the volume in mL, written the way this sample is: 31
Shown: 820
